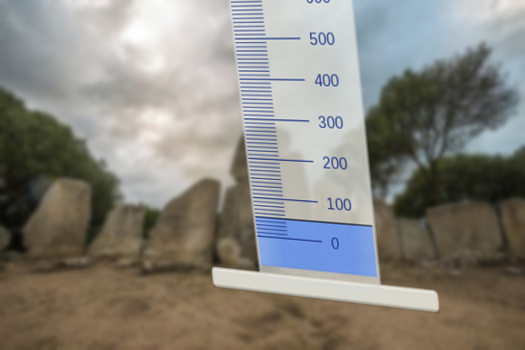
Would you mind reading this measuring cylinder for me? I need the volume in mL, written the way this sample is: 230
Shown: 50
